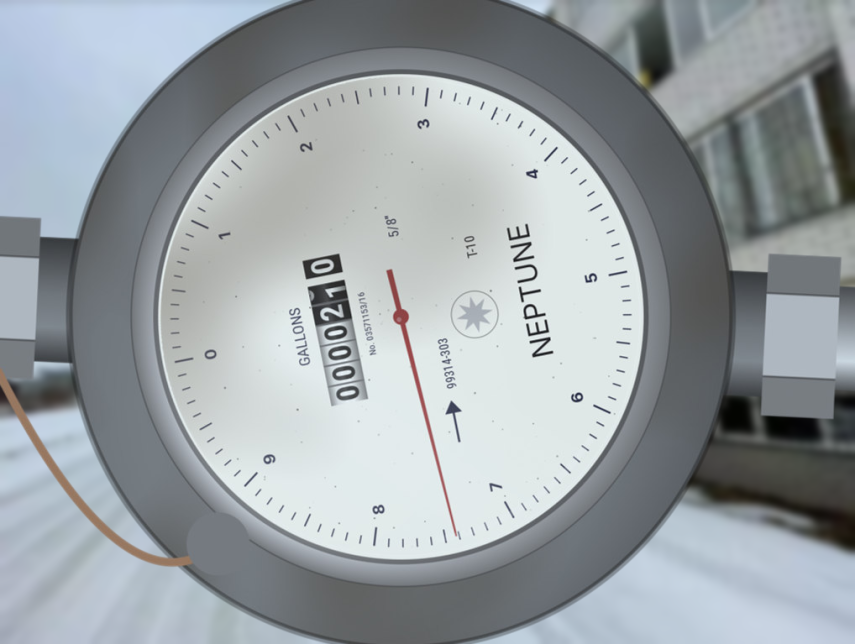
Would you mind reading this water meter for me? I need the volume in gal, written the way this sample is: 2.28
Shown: 207.4
